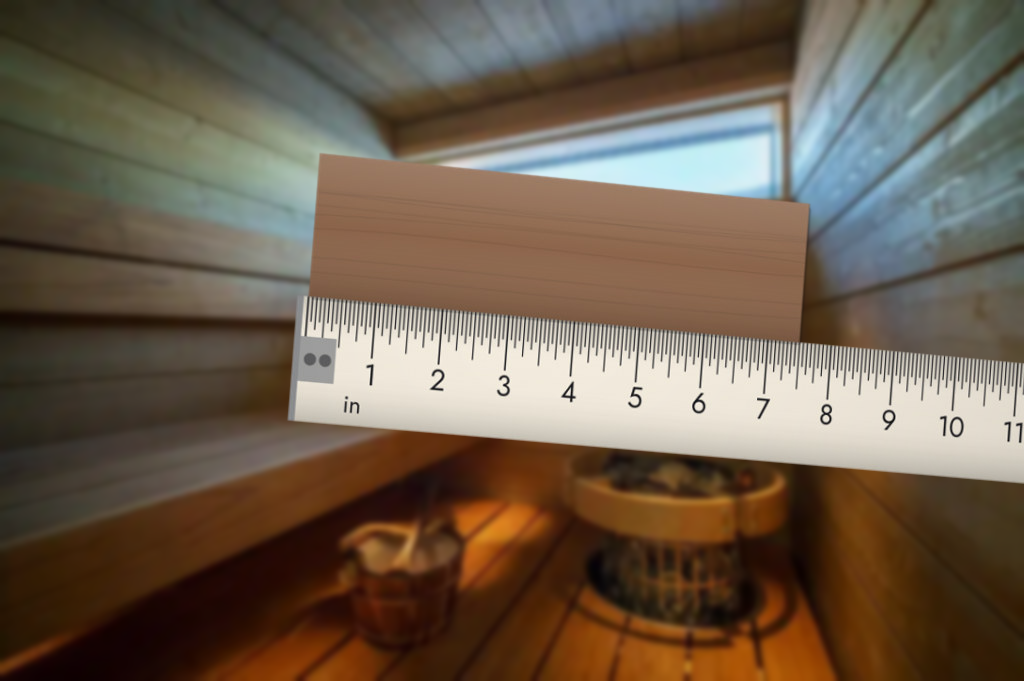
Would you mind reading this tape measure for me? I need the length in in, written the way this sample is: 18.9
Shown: 7.5
